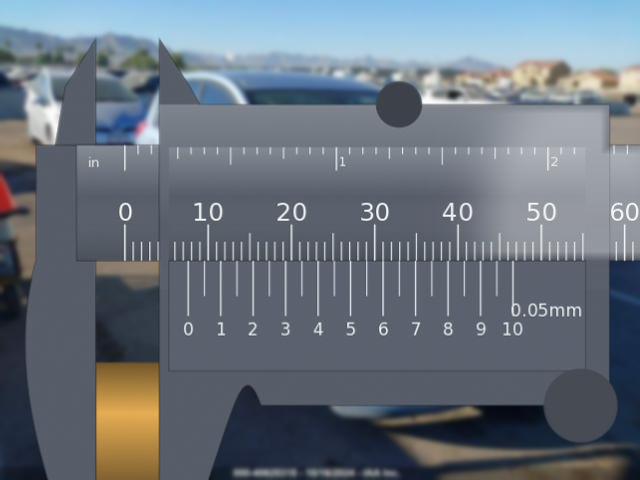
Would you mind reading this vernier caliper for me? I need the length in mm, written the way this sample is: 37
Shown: 7.6
